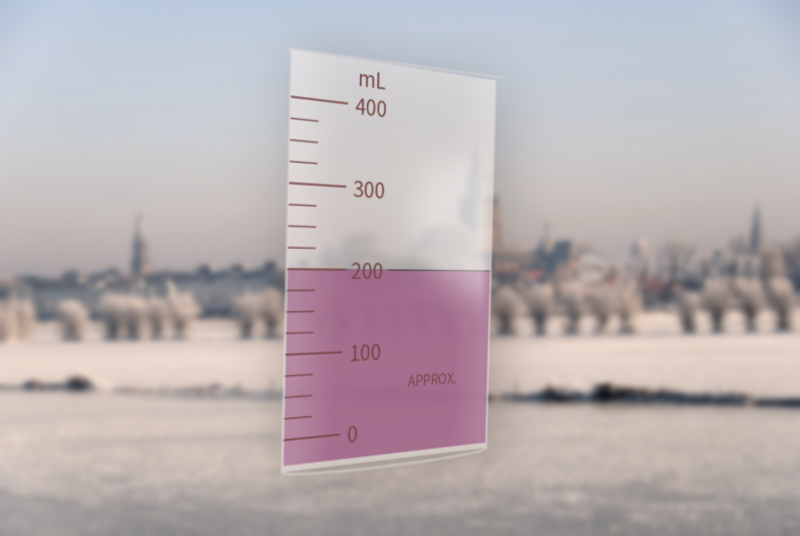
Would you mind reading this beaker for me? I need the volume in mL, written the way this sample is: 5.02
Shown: 200
